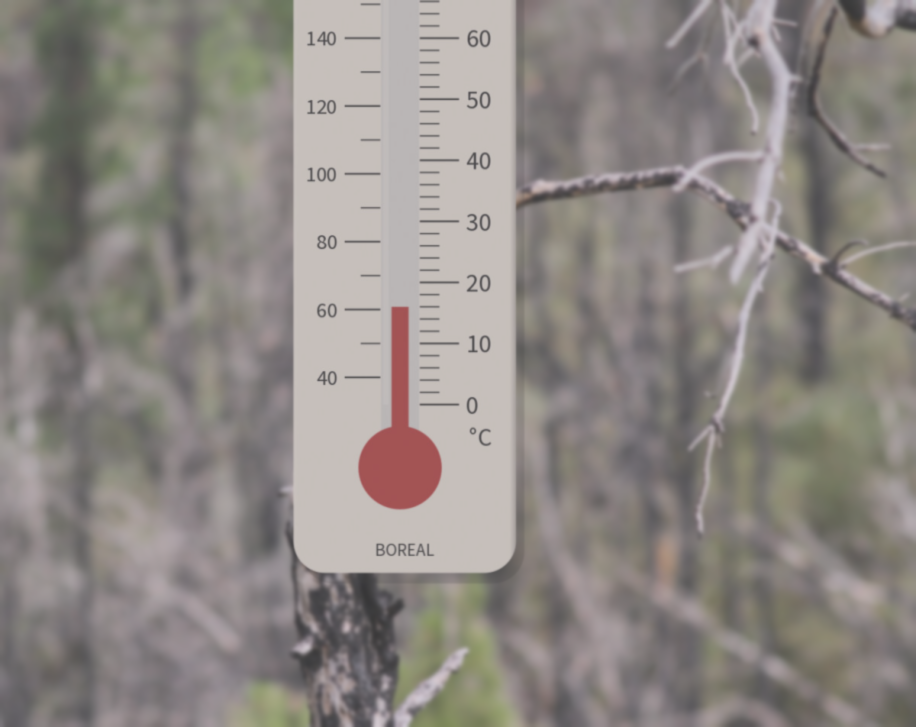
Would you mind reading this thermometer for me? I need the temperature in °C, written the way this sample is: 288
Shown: 16
